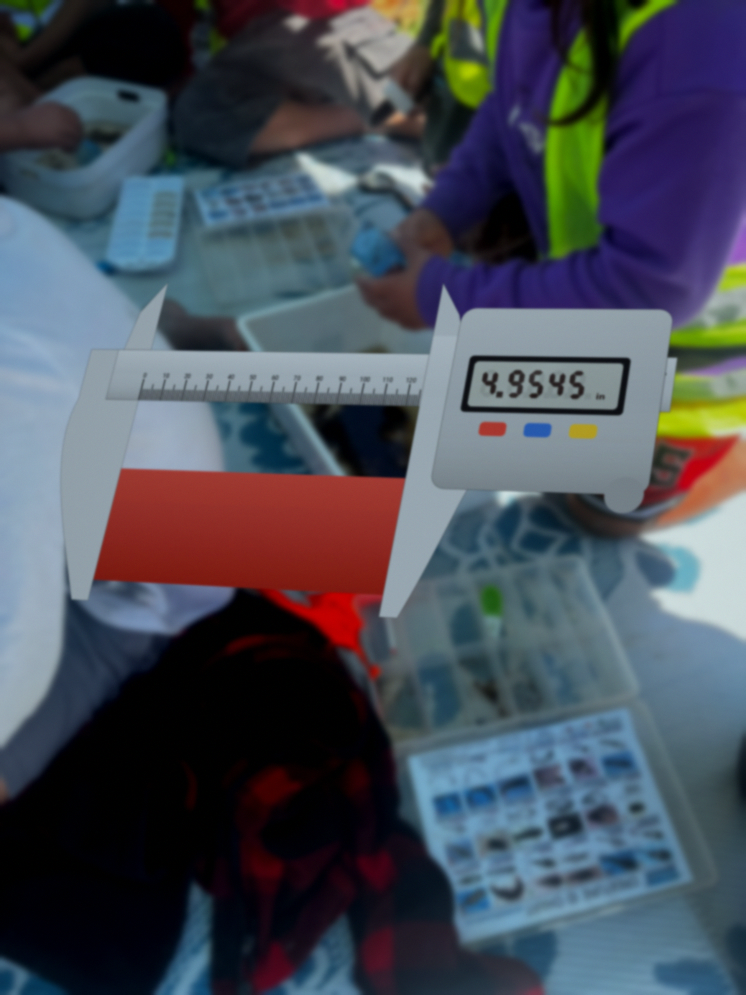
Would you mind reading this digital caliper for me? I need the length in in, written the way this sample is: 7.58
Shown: 4.9545
